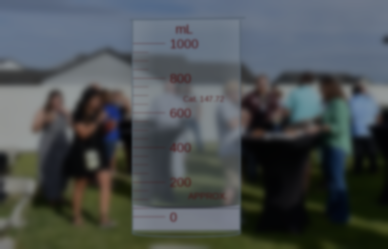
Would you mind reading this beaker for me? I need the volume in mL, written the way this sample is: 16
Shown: 50
